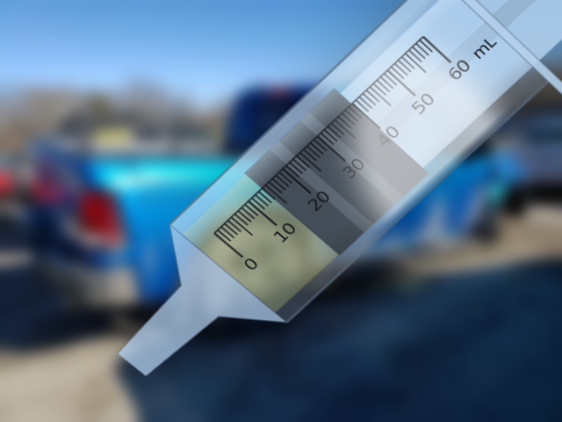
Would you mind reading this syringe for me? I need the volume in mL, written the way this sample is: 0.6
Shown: 14
